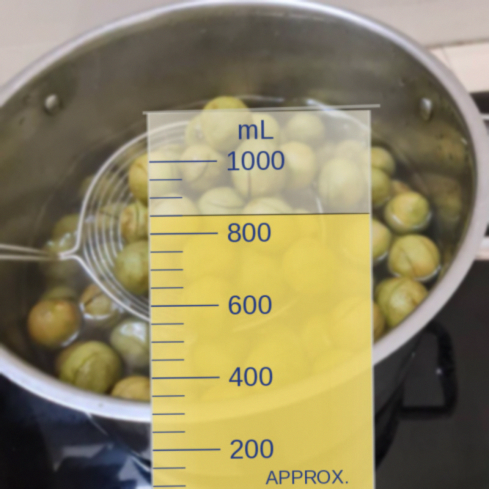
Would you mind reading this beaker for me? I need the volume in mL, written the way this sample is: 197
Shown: 850
